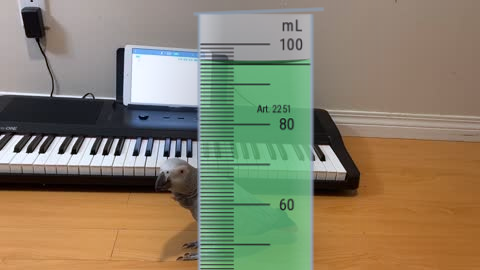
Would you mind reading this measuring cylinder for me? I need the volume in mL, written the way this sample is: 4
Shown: 95
